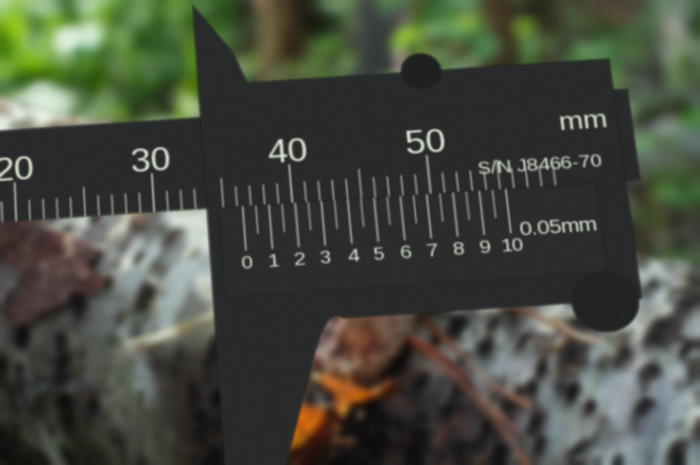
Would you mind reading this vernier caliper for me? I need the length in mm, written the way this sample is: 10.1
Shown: 36.4
